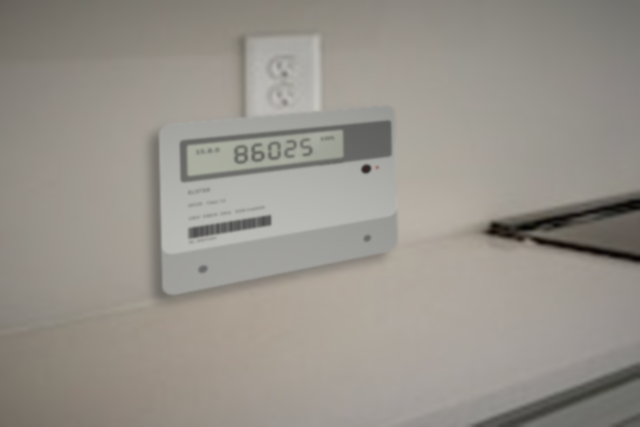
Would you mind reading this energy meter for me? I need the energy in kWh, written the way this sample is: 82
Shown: 86025
